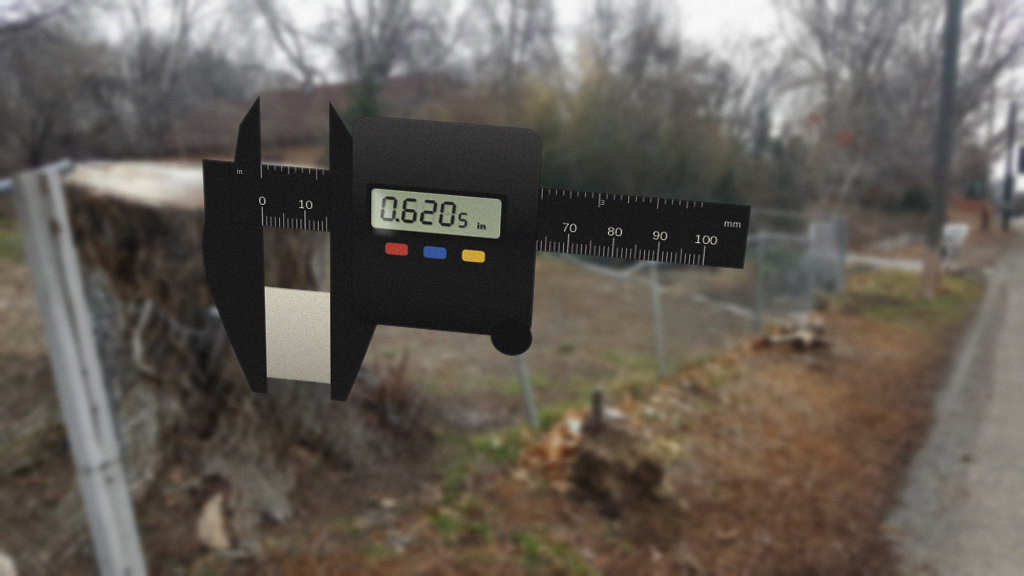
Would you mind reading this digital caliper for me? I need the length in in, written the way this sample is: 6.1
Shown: 0.6205
